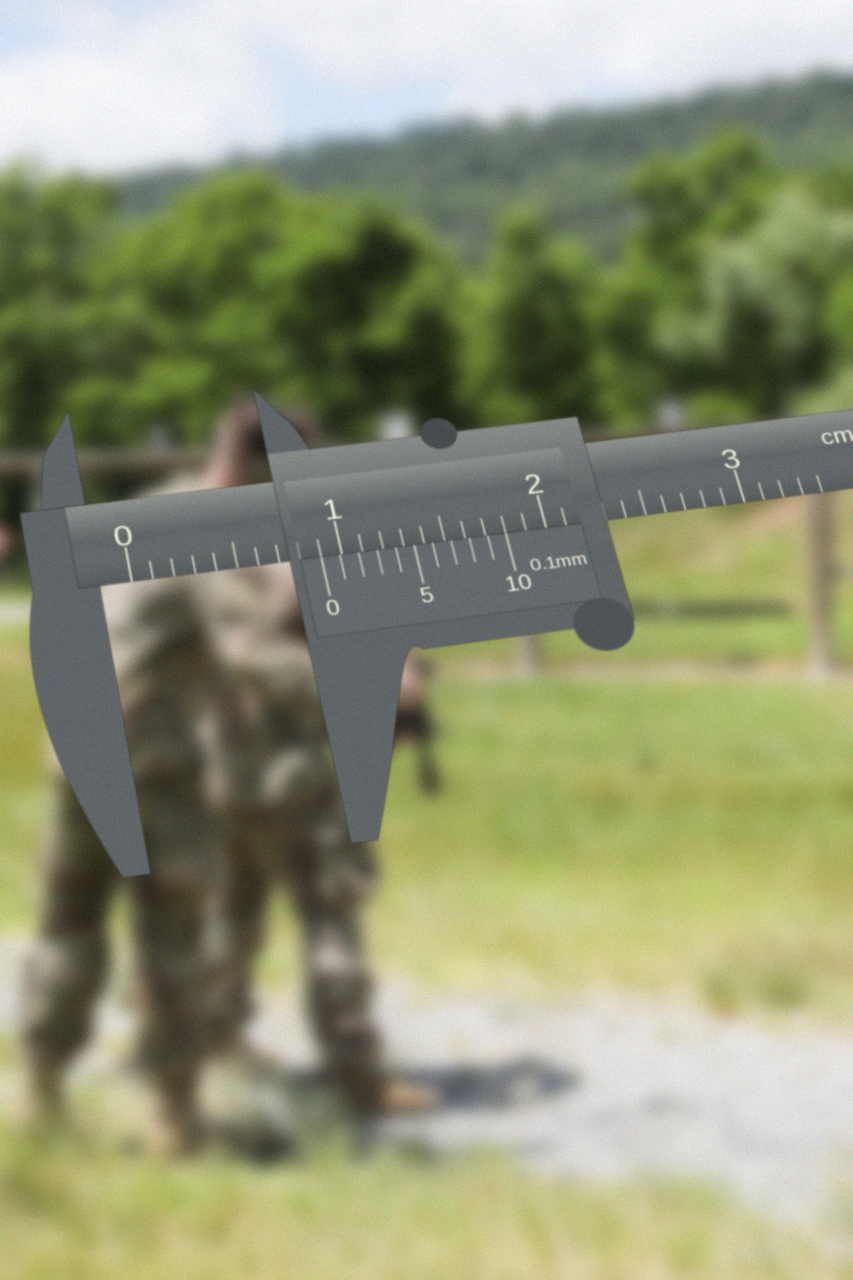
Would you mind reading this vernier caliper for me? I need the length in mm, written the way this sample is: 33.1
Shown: 9.0
